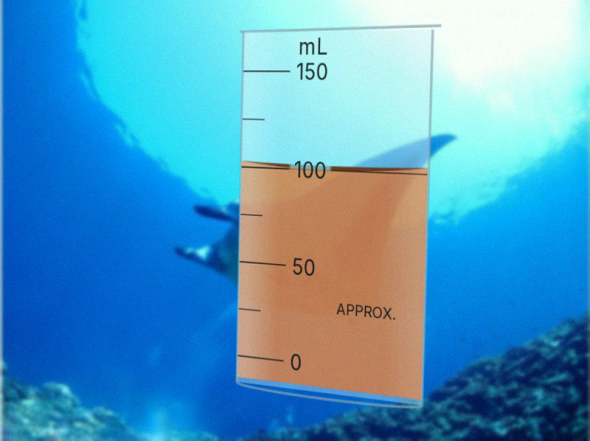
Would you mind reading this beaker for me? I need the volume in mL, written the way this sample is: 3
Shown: 100
